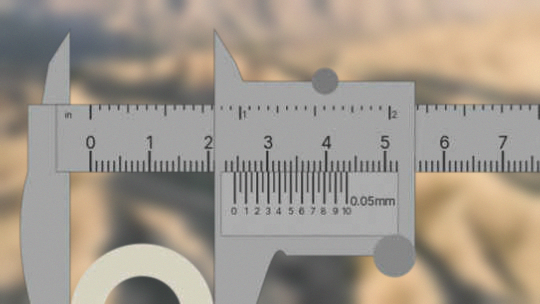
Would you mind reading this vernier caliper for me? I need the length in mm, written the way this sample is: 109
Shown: 24.5
